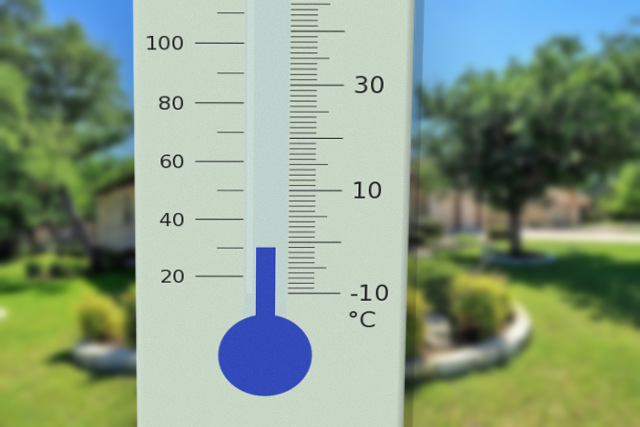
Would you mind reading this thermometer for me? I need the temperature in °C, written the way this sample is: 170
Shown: -1
